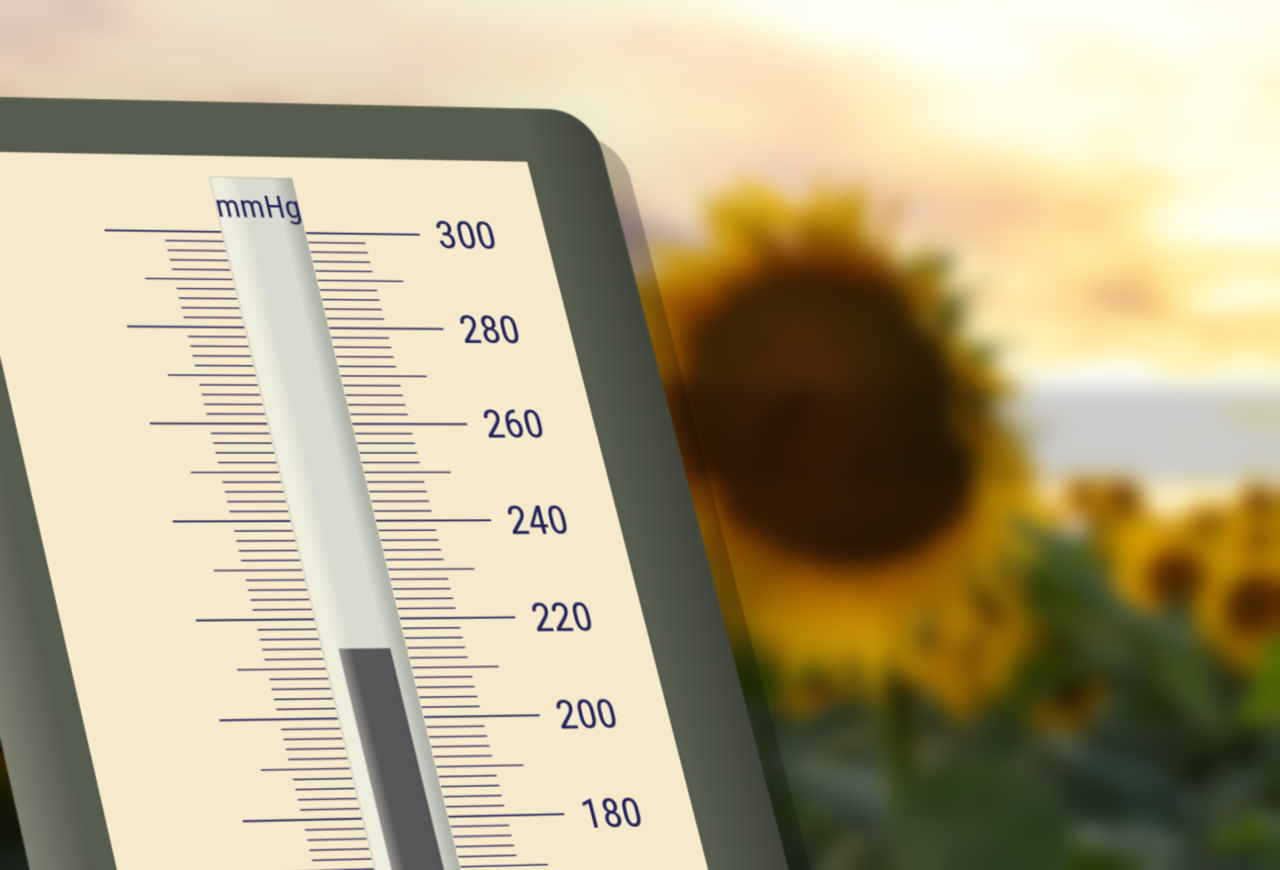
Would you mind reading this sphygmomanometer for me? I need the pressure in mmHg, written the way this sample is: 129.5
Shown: 214
